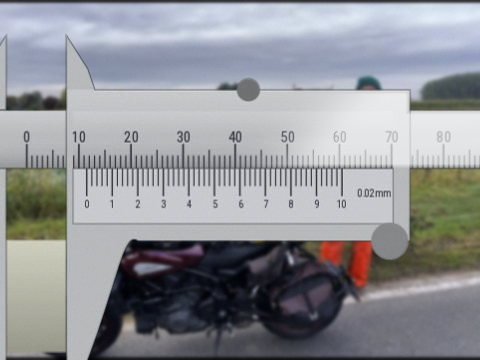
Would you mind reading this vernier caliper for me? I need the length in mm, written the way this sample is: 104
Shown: 11.5
